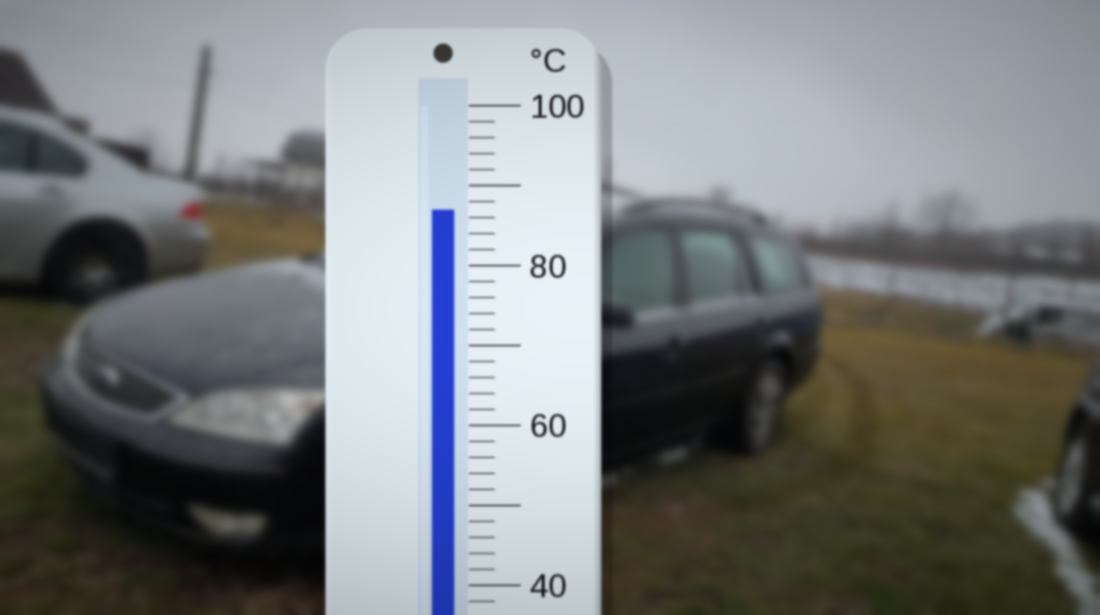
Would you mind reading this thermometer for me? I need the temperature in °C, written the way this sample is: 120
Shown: 87
